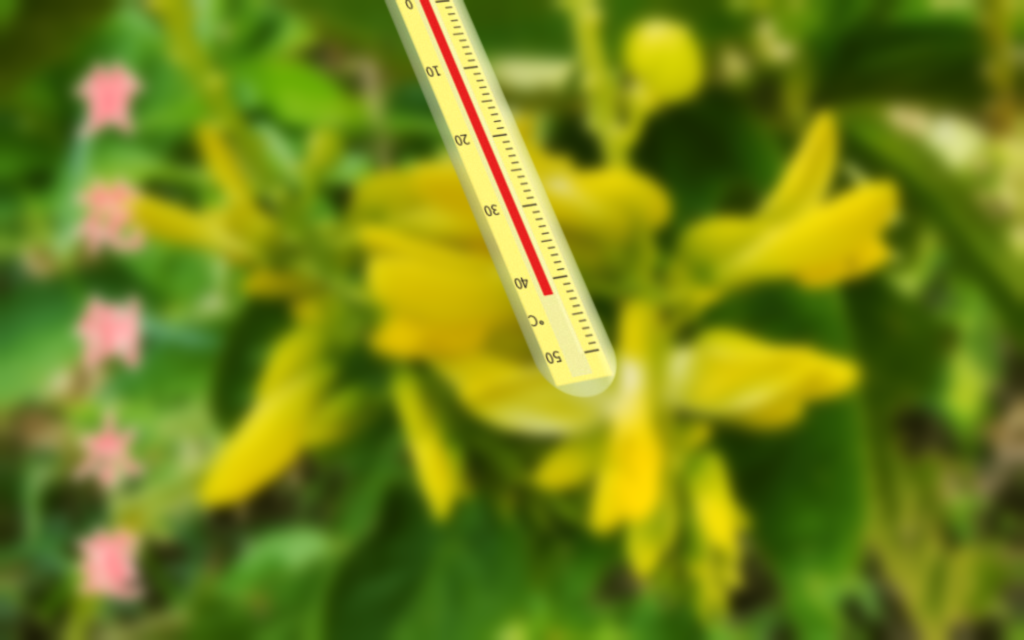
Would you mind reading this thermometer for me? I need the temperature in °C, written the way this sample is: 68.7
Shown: 42
